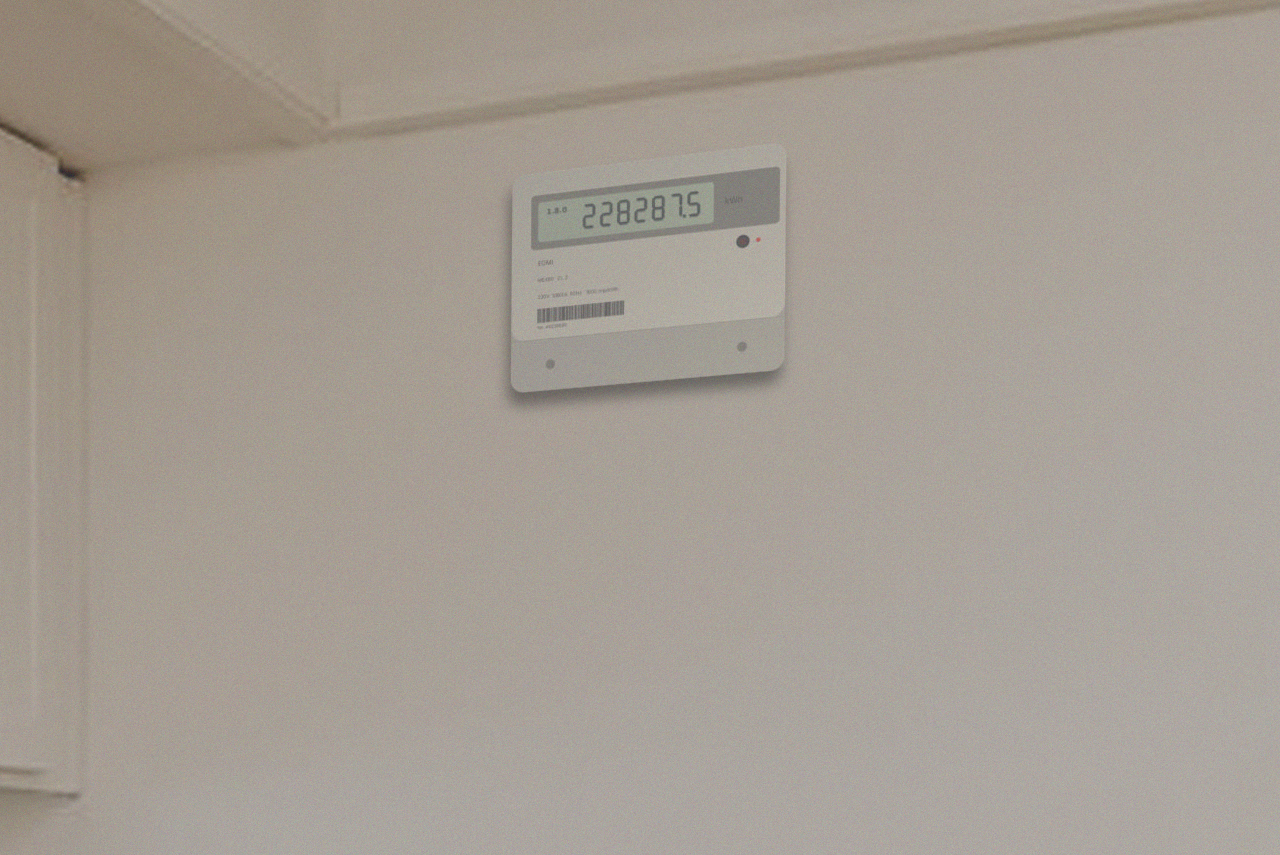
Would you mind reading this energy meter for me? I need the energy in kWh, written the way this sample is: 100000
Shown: 228287.5
